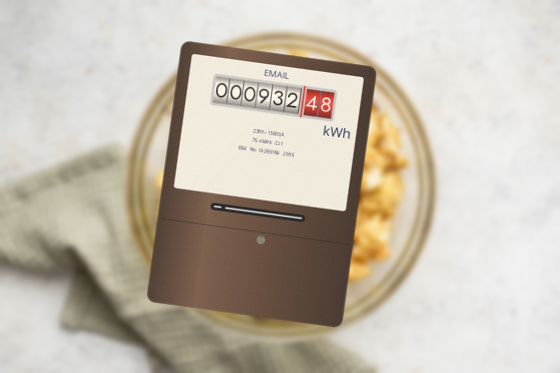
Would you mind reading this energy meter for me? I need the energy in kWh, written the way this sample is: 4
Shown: 932.48
